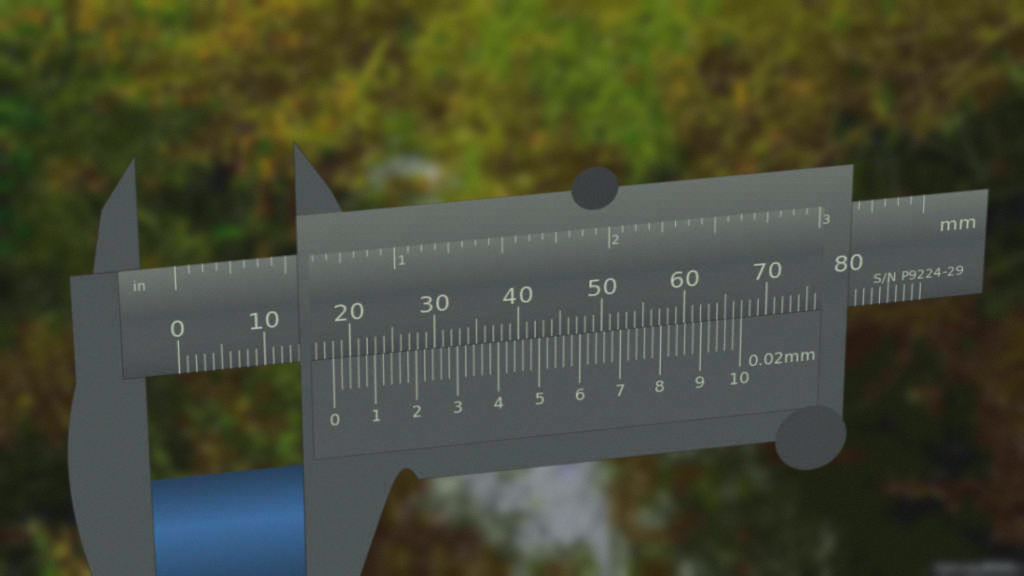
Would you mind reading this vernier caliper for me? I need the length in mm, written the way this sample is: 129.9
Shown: 18.0
